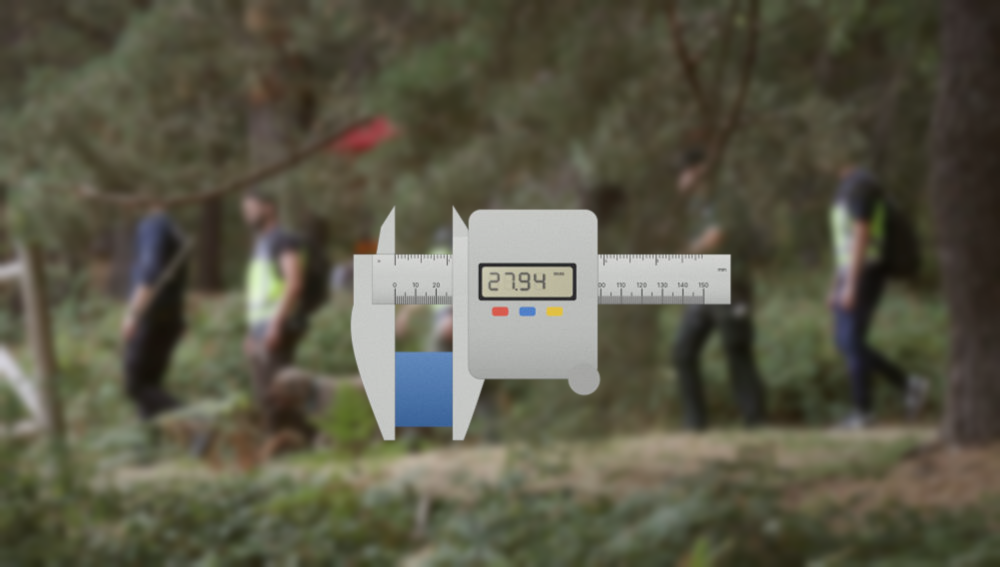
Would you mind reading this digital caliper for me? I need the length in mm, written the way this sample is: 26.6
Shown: 27.94
